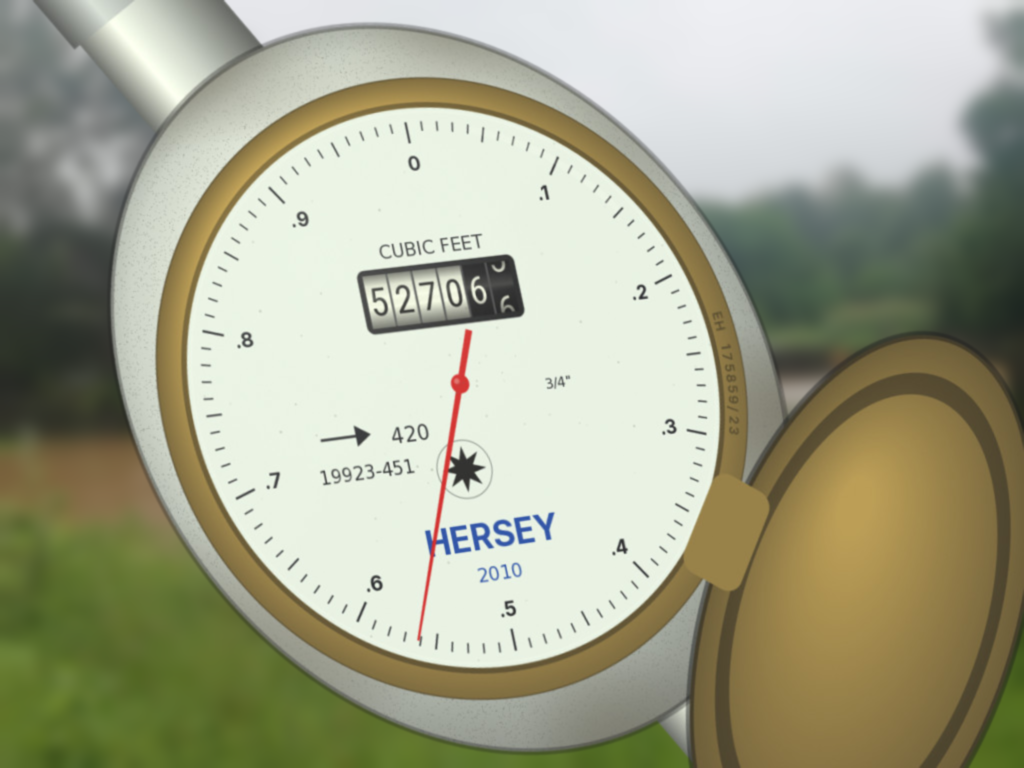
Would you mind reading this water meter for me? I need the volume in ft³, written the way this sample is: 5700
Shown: 527065.56
